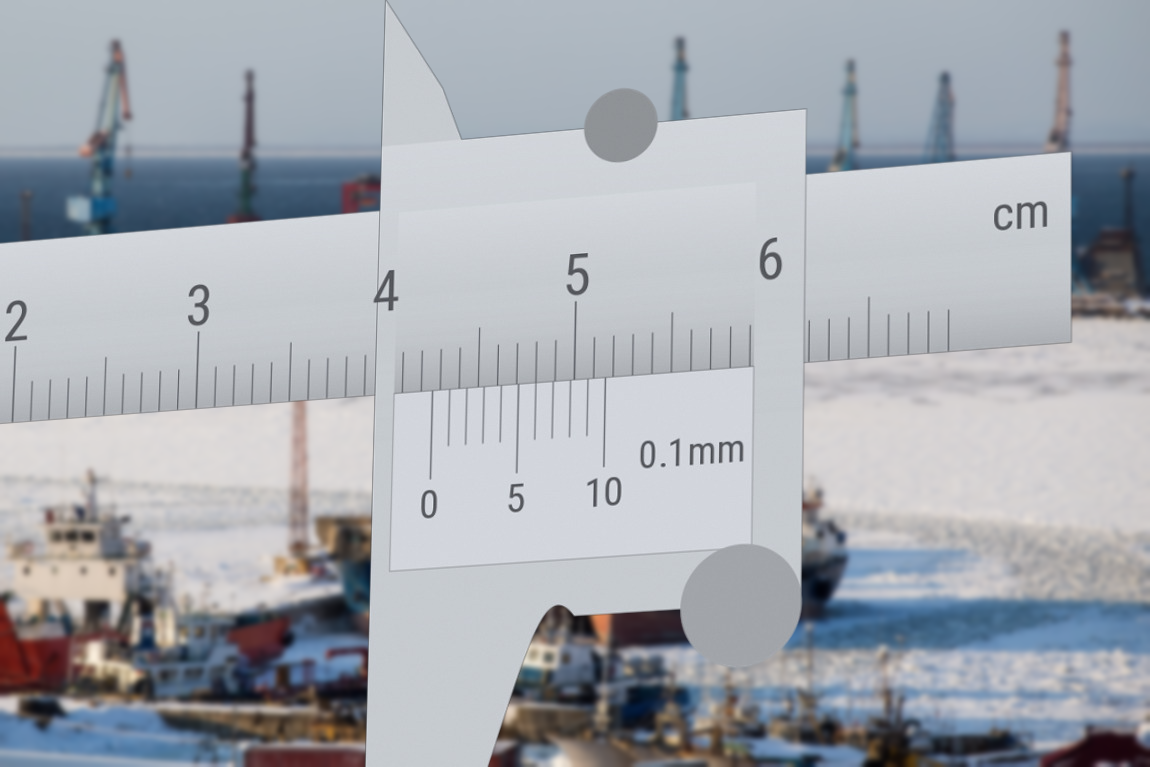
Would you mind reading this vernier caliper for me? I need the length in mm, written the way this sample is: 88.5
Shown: 42.6
